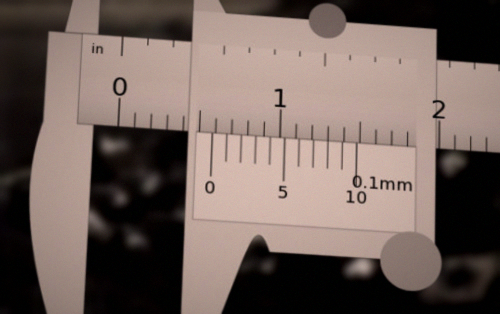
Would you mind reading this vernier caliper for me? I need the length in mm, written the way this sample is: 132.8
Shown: 5.8
